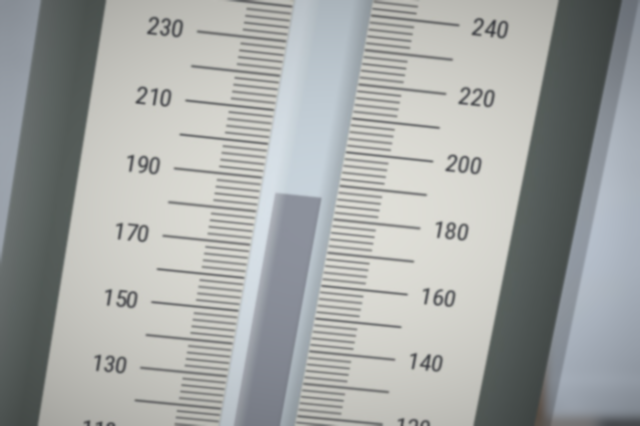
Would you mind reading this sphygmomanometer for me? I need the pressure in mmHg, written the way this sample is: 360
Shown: 186
